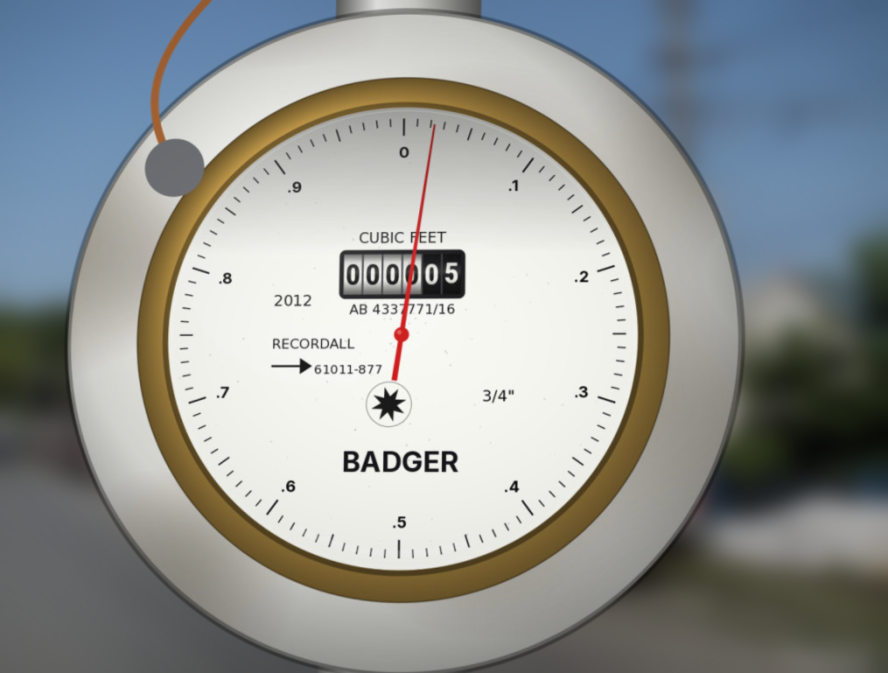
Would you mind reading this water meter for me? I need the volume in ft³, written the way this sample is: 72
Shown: 5.02
